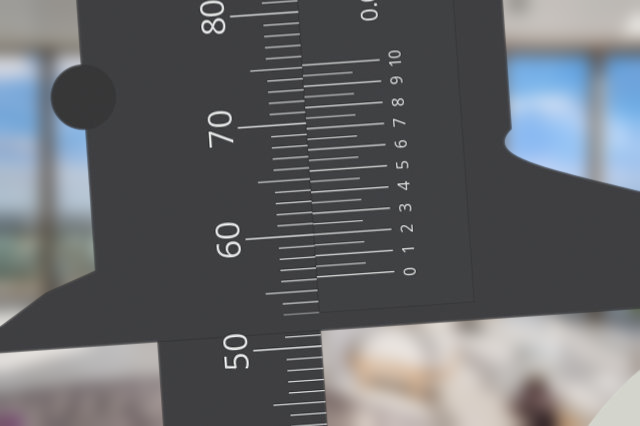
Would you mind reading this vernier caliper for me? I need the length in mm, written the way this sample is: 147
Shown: 56.2
